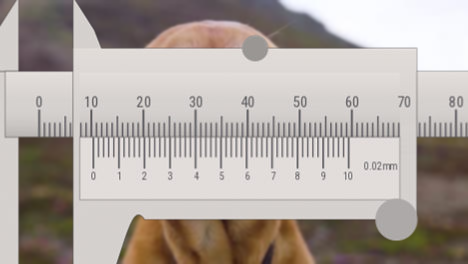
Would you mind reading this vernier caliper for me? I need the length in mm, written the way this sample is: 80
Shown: 10.4
